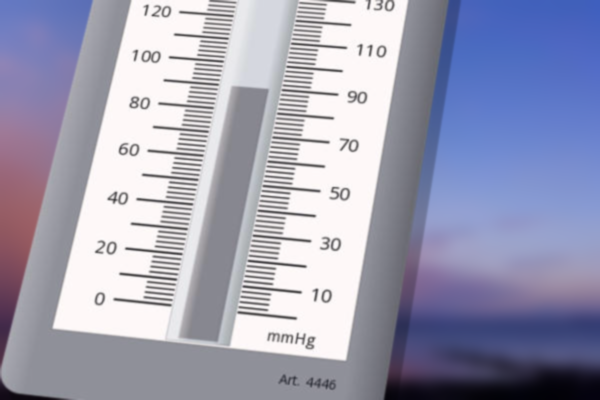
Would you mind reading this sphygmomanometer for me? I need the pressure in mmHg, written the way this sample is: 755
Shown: 90
